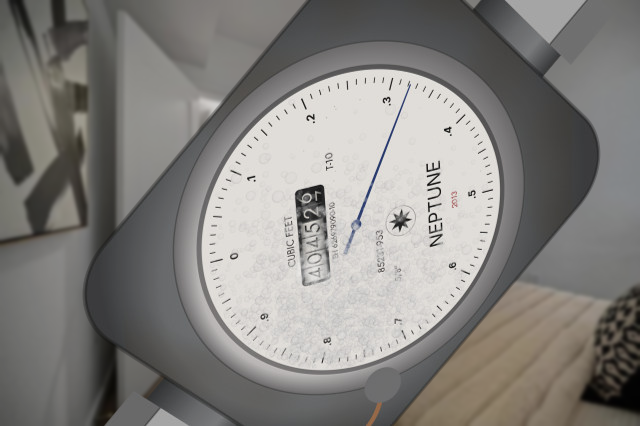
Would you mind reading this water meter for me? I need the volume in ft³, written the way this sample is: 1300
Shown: 404526.32
